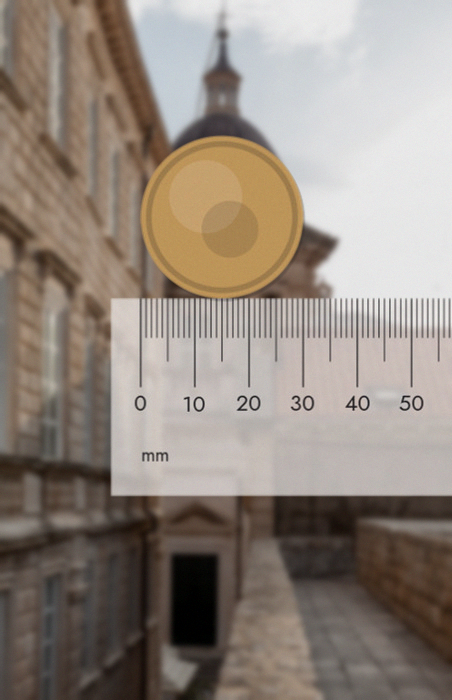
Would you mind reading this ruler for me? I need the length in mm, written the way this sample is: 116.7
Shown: 30
